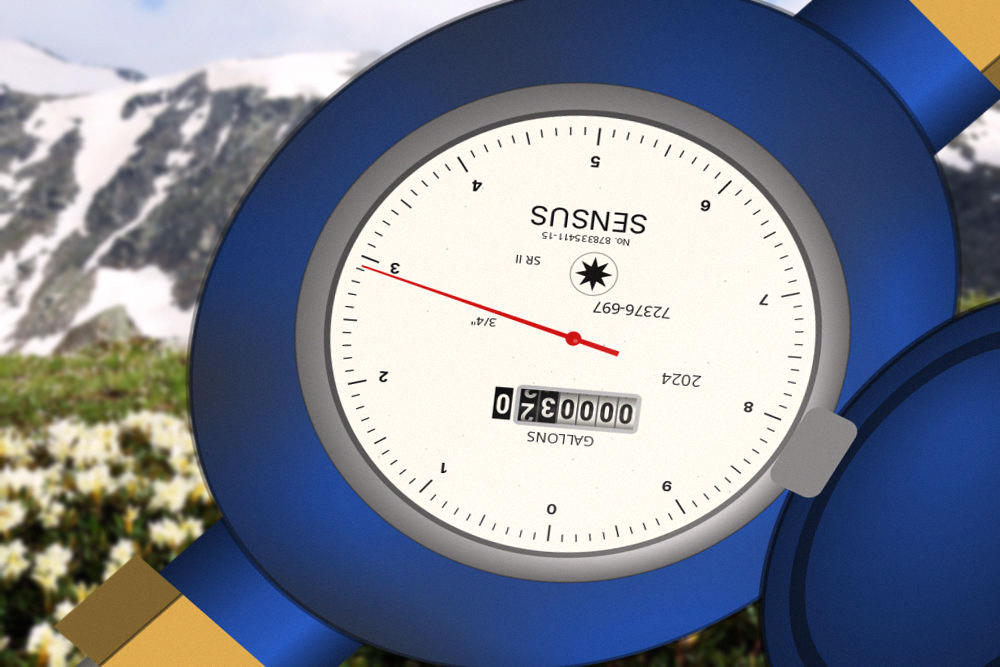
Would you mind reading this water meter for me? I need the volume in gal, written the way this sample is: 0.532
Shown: 322.9
